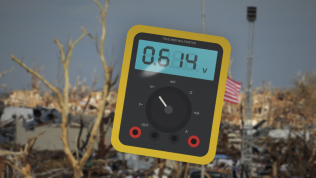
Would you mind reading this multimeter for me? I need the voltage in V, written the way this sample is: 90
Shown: 0.614
